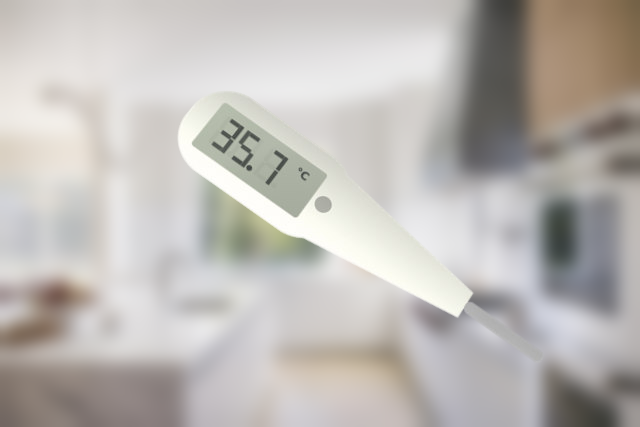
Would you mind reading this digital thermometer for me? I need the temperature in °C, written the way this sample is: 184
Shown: 35.7
